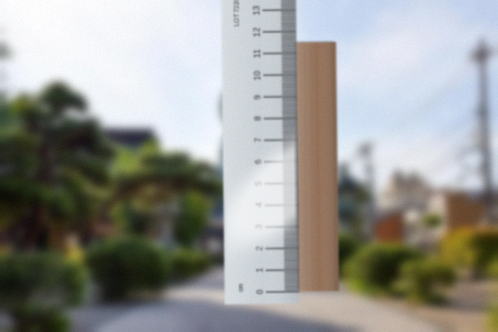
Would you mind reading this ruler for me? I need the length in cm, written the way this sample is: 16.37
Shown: 11.5
